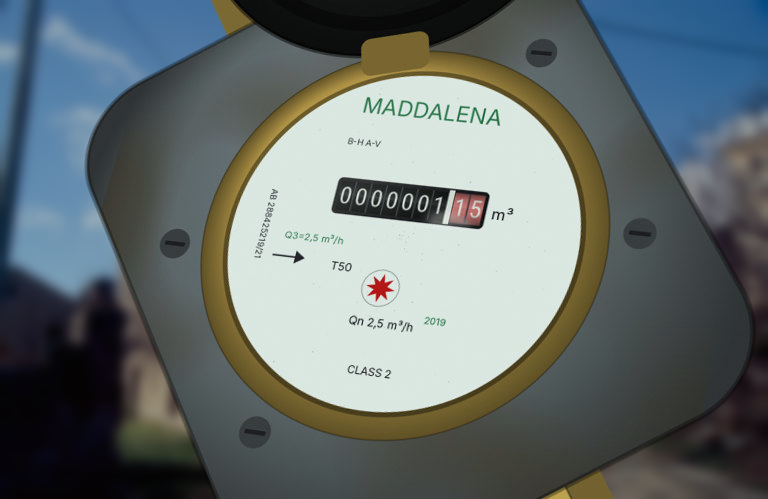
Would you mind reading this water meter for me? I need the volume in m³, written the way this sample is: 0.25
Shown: 1.15
